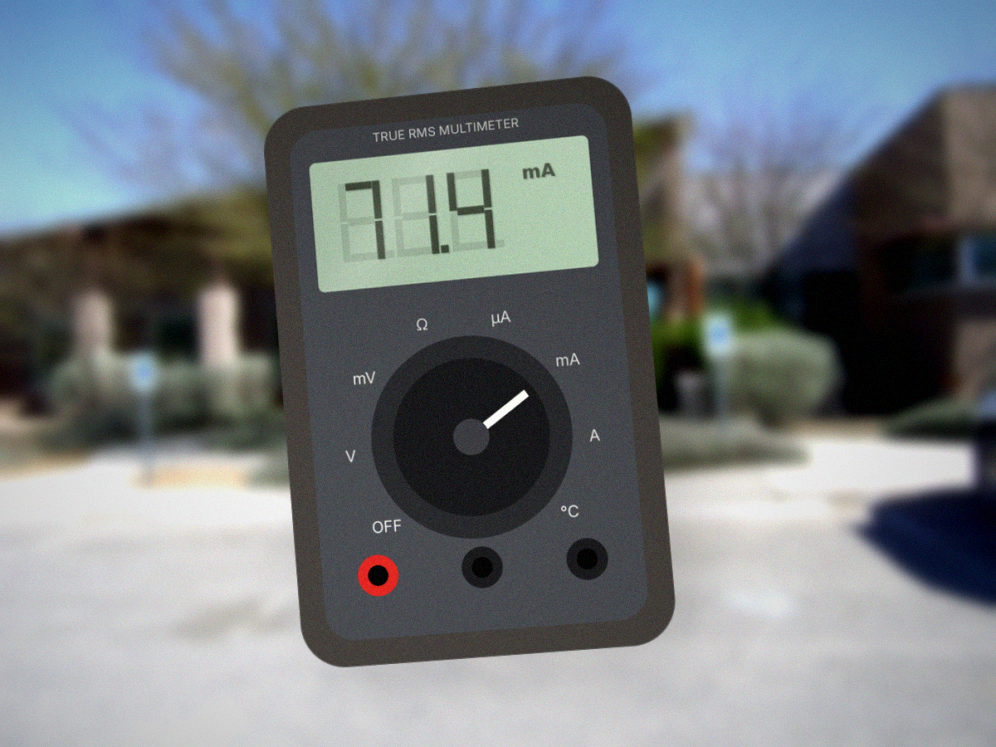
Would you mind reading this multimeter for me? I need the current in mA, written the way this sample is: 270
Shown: 71.4
